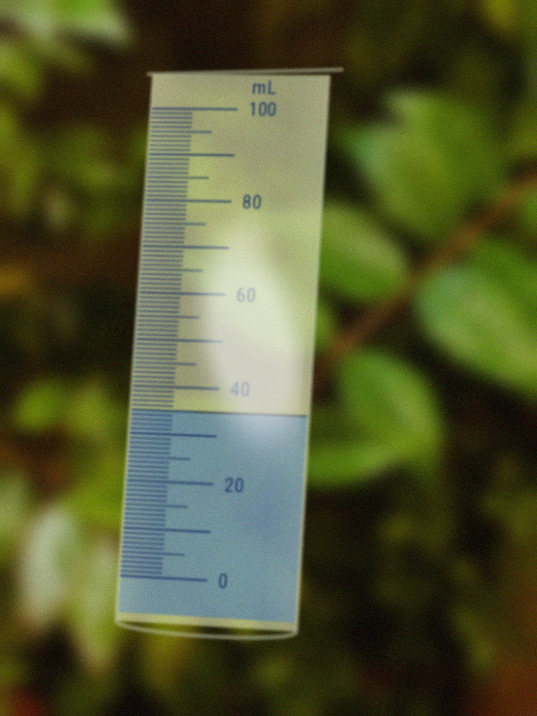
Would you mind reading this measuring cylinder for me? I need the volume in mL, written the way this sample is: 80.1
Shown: 35
